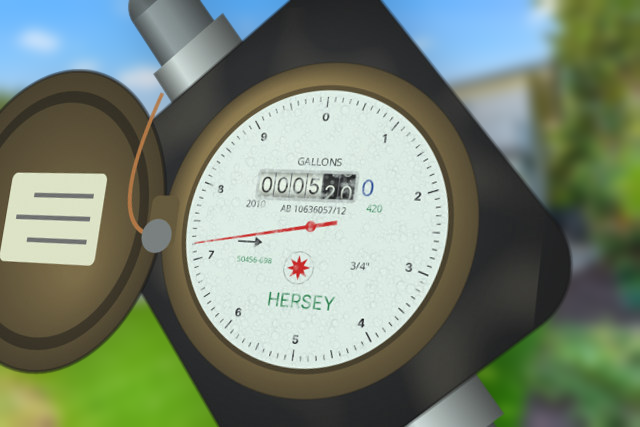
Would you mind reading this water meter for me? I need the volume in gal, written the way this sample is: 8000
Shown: 5197.2
